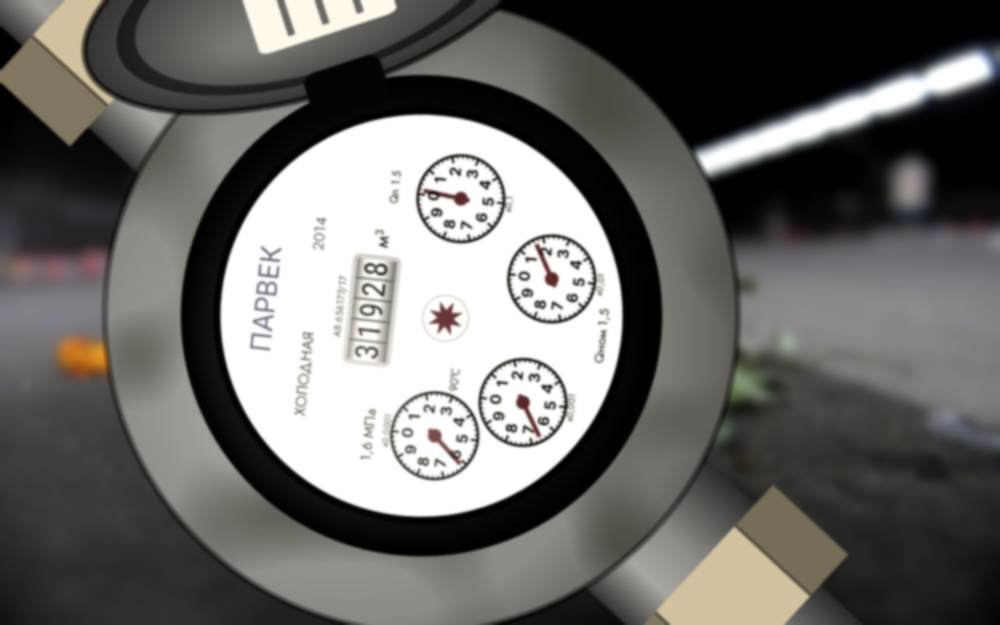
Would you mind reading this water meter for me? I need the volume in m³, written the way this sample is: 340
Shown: 31928.0166
